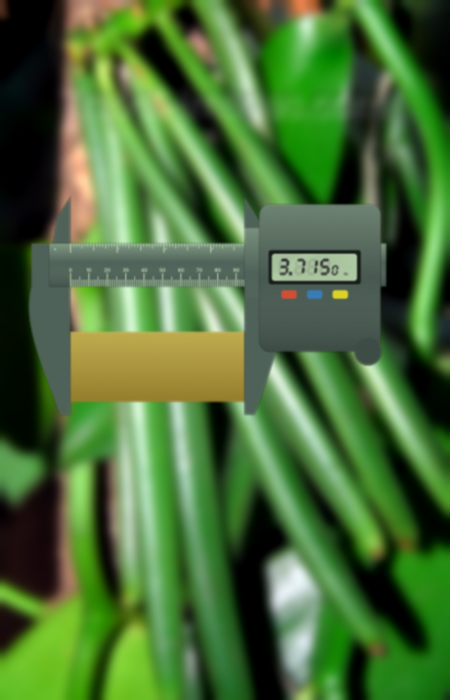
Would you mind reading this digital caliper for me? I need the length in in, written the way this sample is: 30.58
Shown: 3.7150
